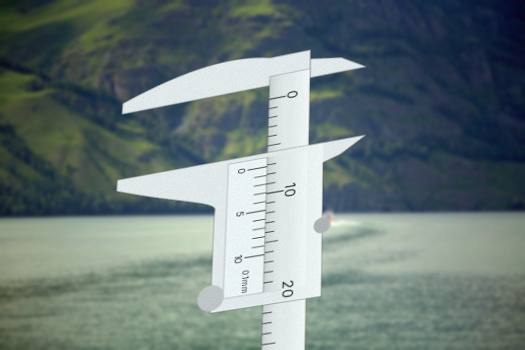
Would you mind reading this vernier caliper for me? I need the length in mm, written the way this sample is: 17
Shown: 7.2
